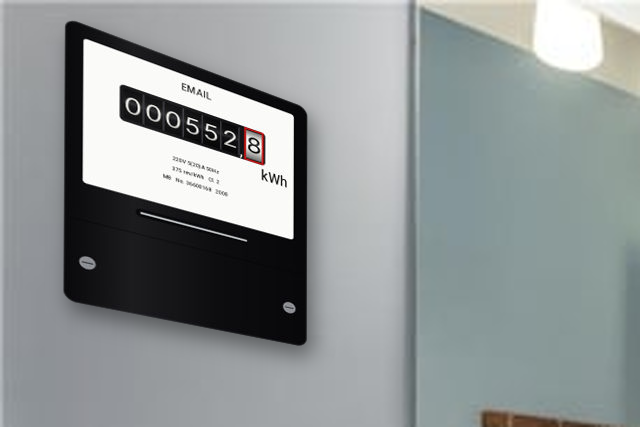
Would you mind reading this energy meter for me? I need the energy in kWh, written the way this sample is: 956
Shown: 552.8
